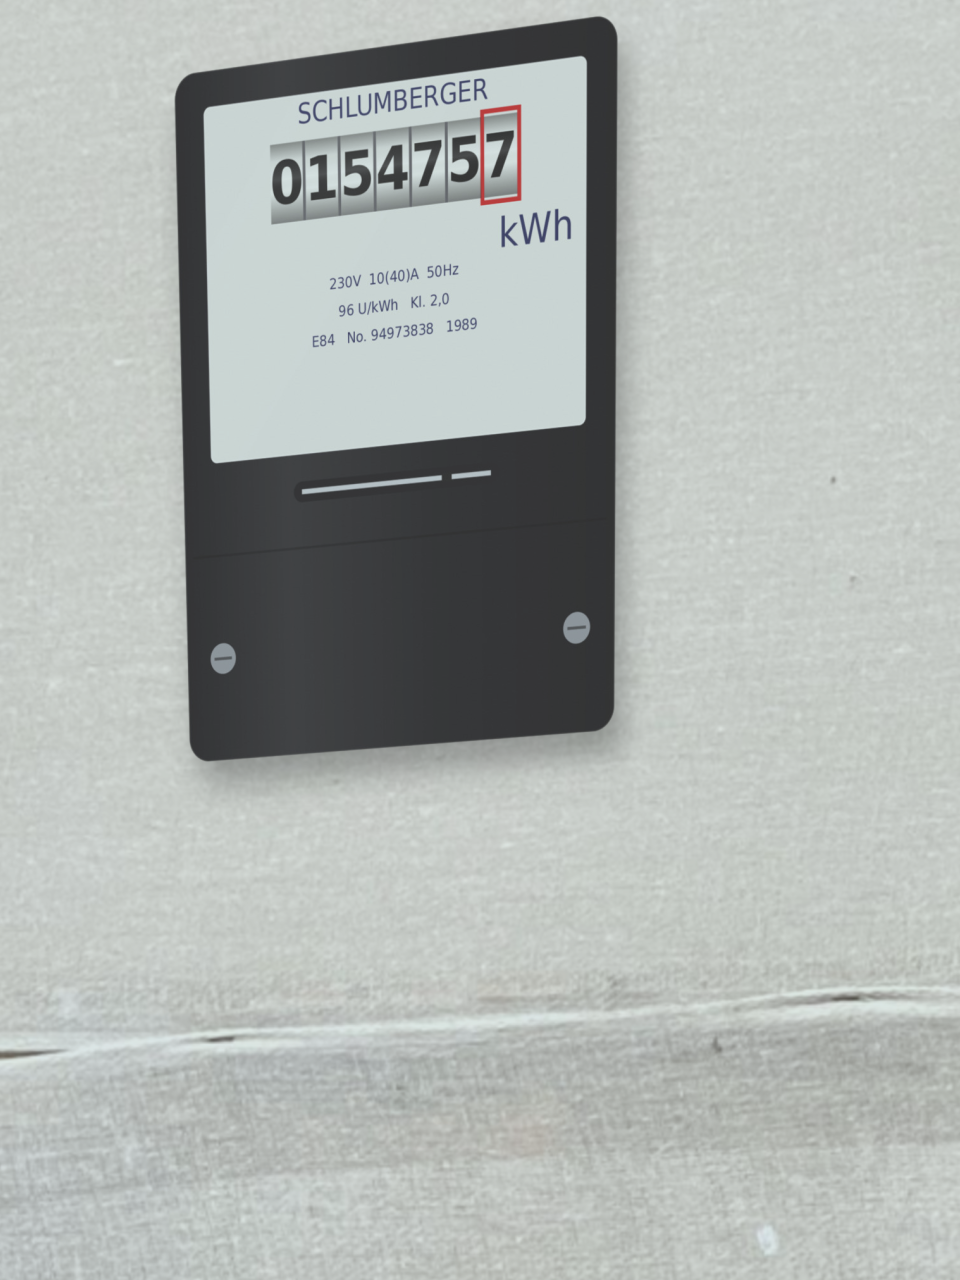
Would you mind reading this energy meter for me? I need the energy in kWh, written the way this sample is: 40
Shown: 15475.7
